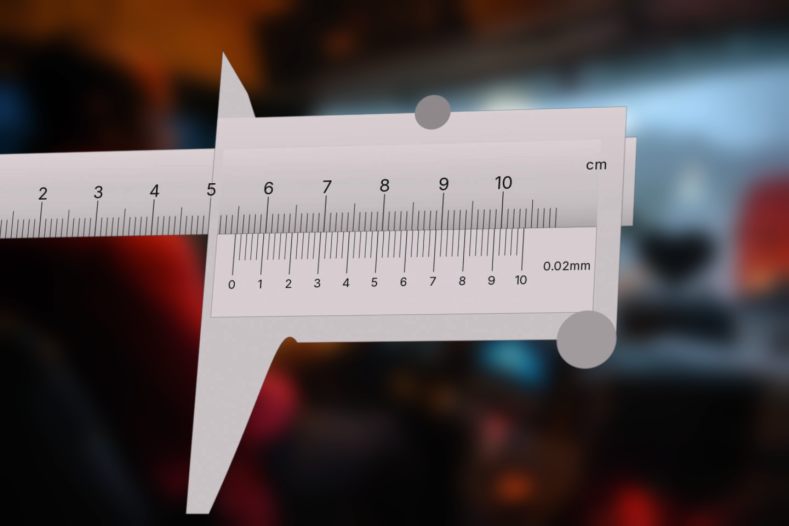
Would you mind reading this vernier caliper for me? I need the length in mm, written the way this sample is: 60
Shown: 54.8
